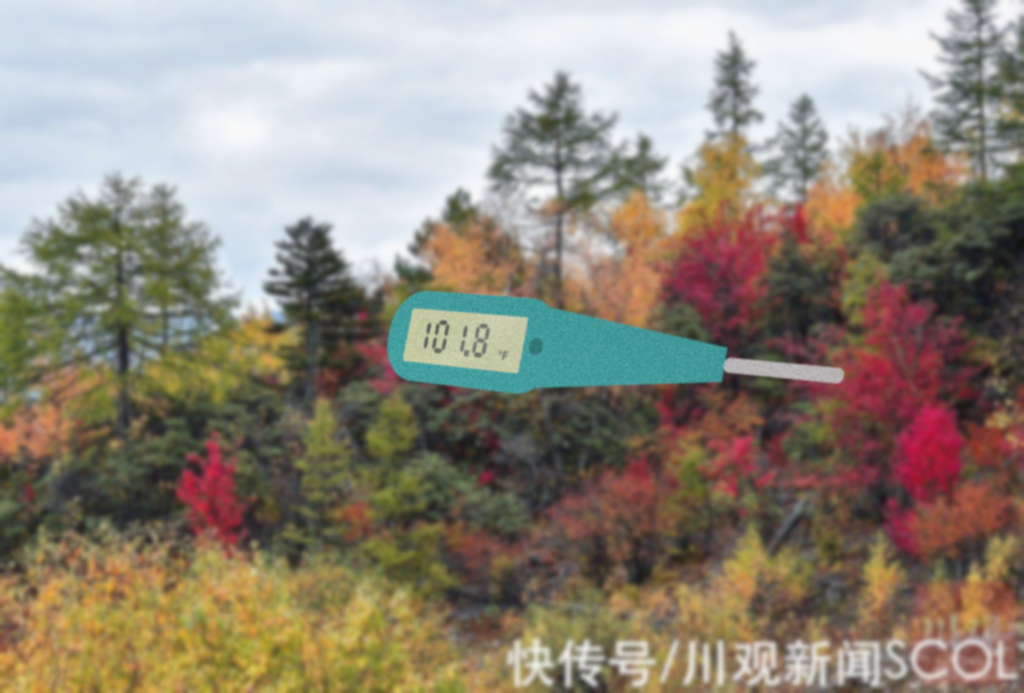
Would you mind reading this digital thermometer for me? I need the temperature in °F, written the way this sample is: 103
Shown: 101.8
